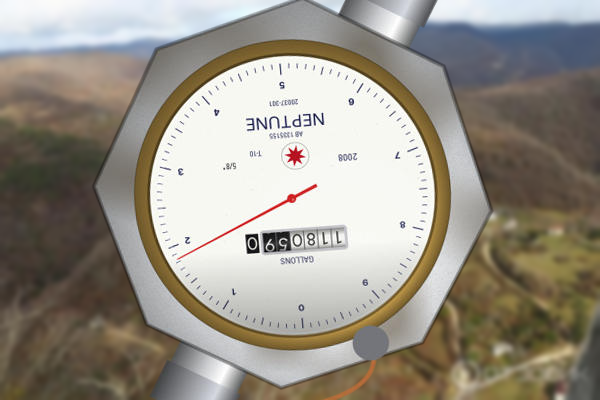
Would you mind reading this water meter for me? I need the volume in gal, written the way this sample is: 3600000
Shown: 1180591.8
